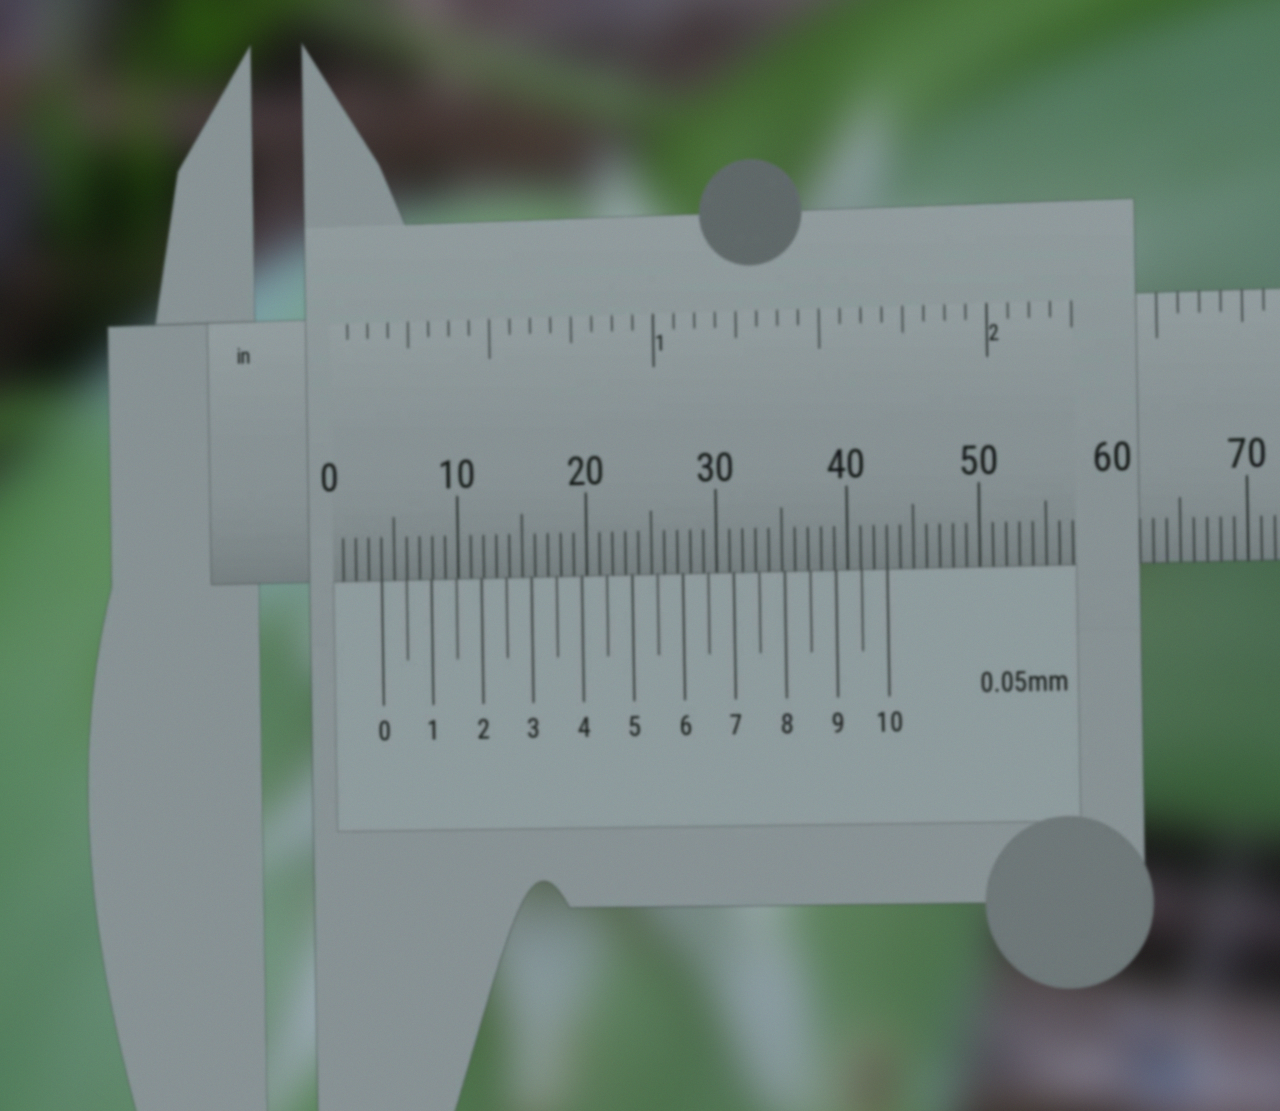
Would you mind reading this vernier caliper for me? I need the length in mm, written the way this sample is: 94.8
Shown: 4.0
